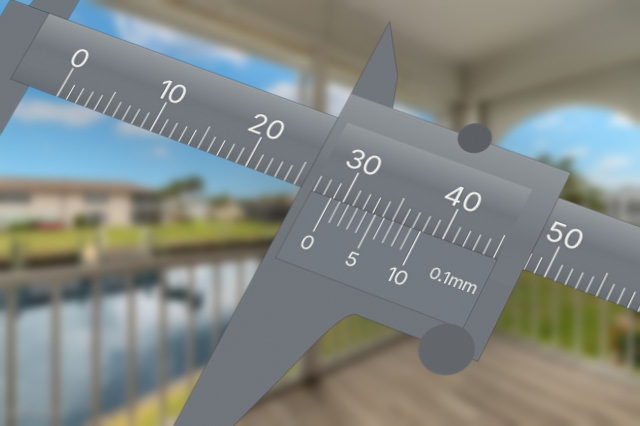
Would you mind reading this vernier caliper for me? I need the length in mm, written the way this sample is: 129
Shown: 28.8
